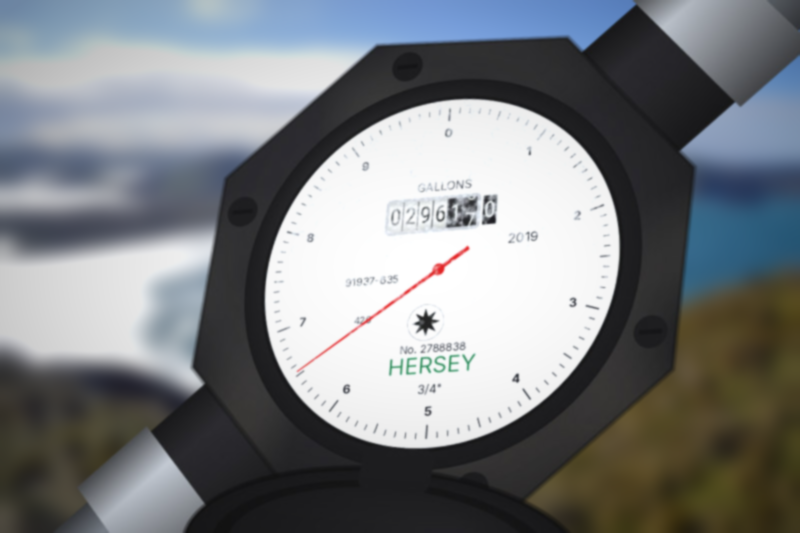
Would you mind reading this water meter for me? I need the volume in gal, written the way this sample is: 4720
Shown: 296166.5
